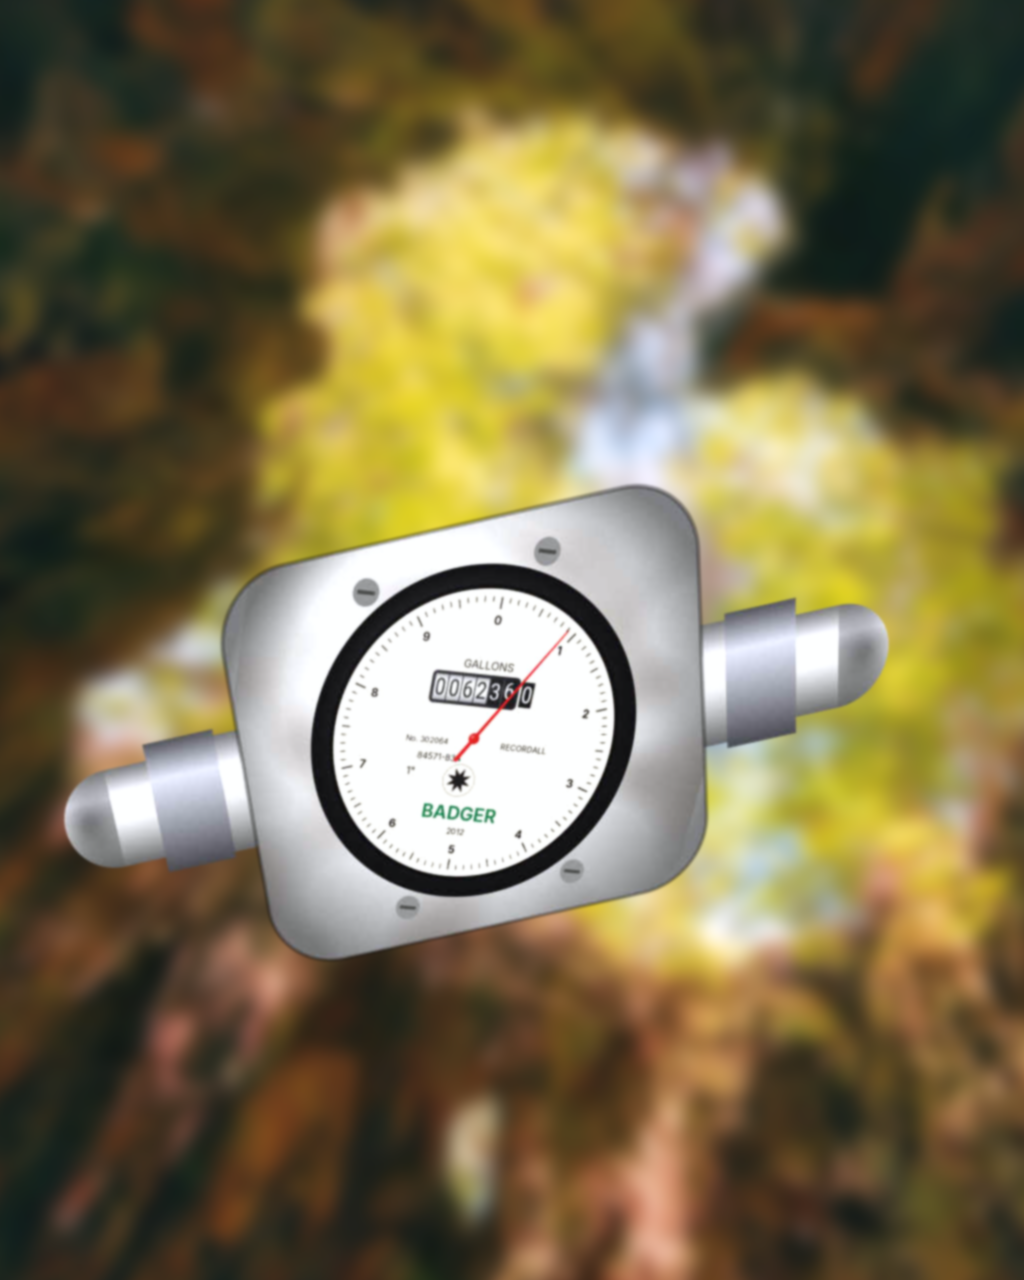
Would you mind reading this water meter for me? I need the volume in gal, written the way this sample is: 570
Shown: 62360.9
